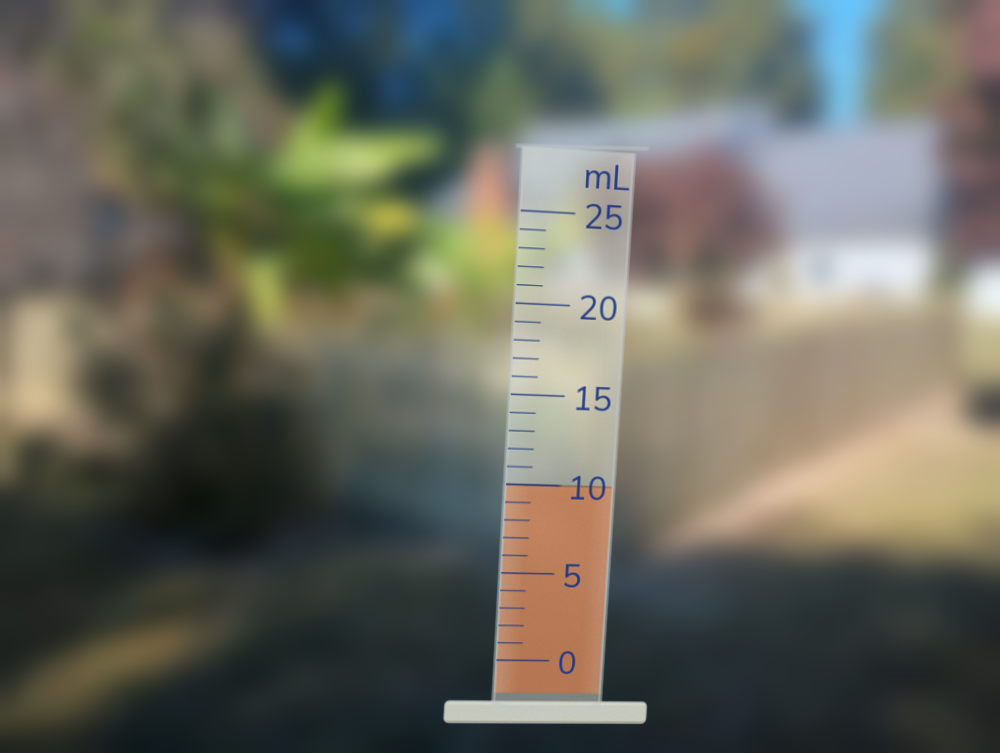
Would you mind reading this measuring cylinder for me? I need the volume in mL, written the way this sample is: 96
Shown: 10
